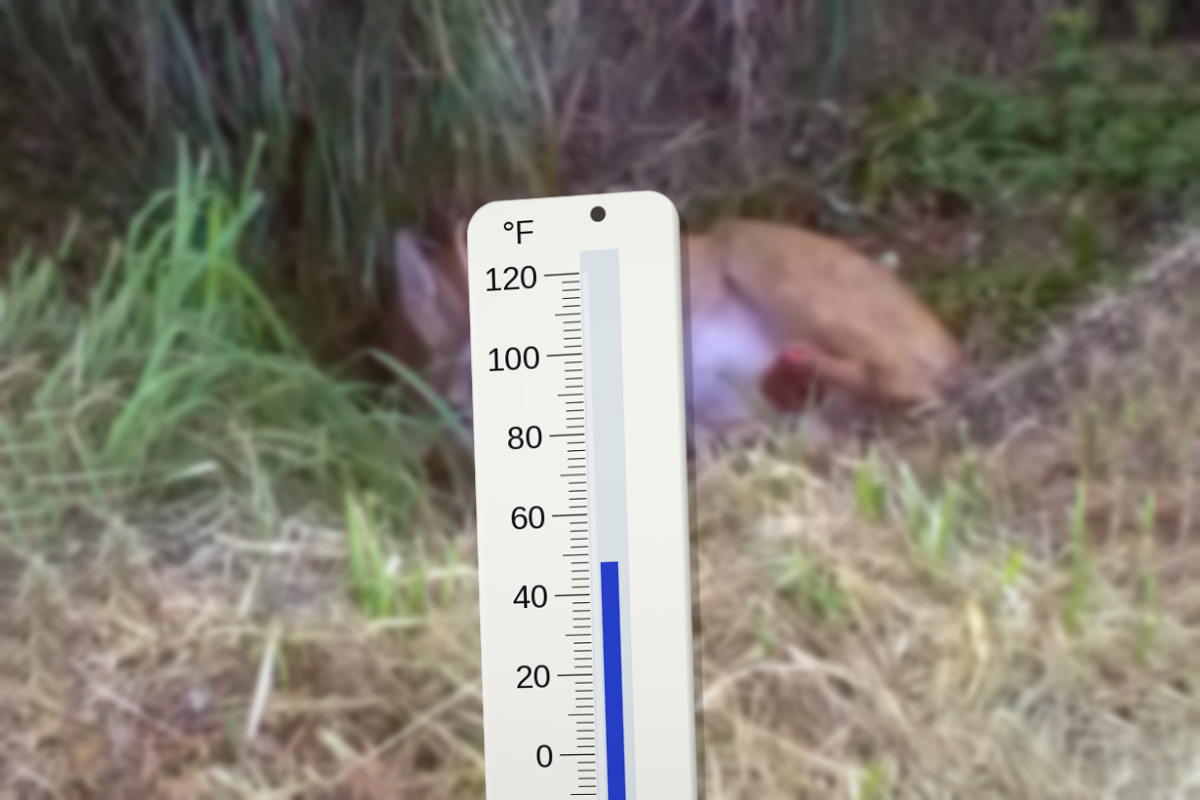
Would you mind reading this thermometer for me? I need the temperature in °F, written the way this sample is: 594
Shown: 48
